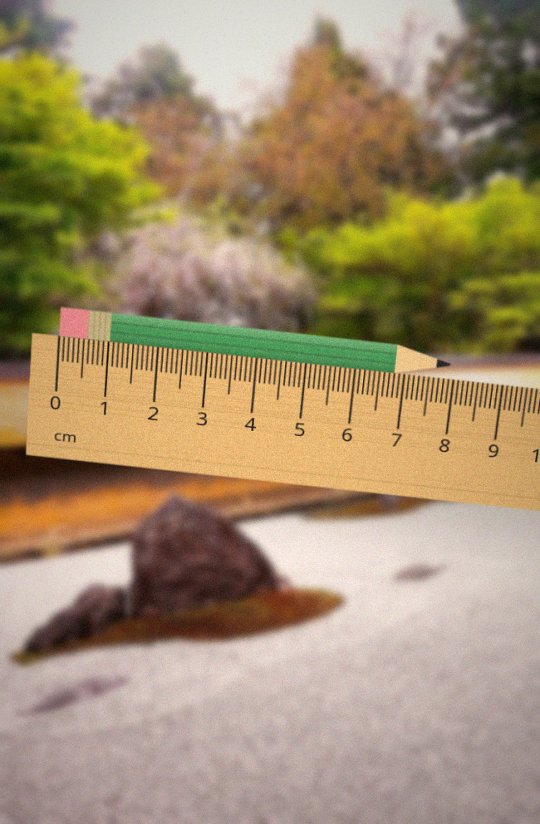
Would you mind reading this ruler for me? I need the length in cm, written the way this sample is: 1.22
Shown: 7.9
